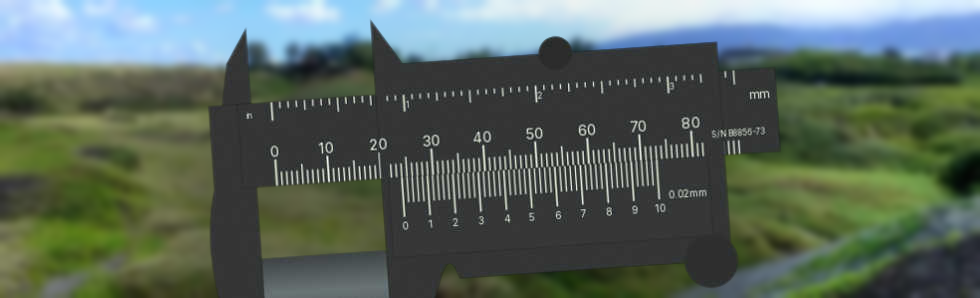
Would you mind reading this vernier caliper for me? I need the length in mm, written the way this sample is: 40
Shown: 24.0
